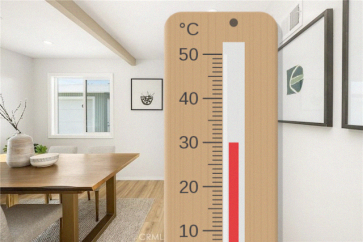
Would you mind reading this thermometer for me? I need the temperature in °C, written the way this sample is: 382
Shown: 30
